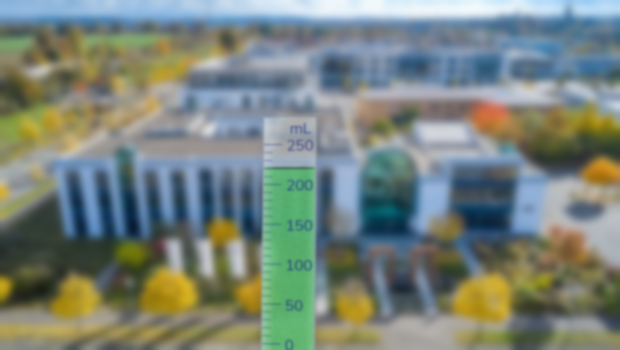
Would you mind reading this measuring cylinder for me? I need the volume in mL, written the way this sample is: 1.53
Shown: 220
